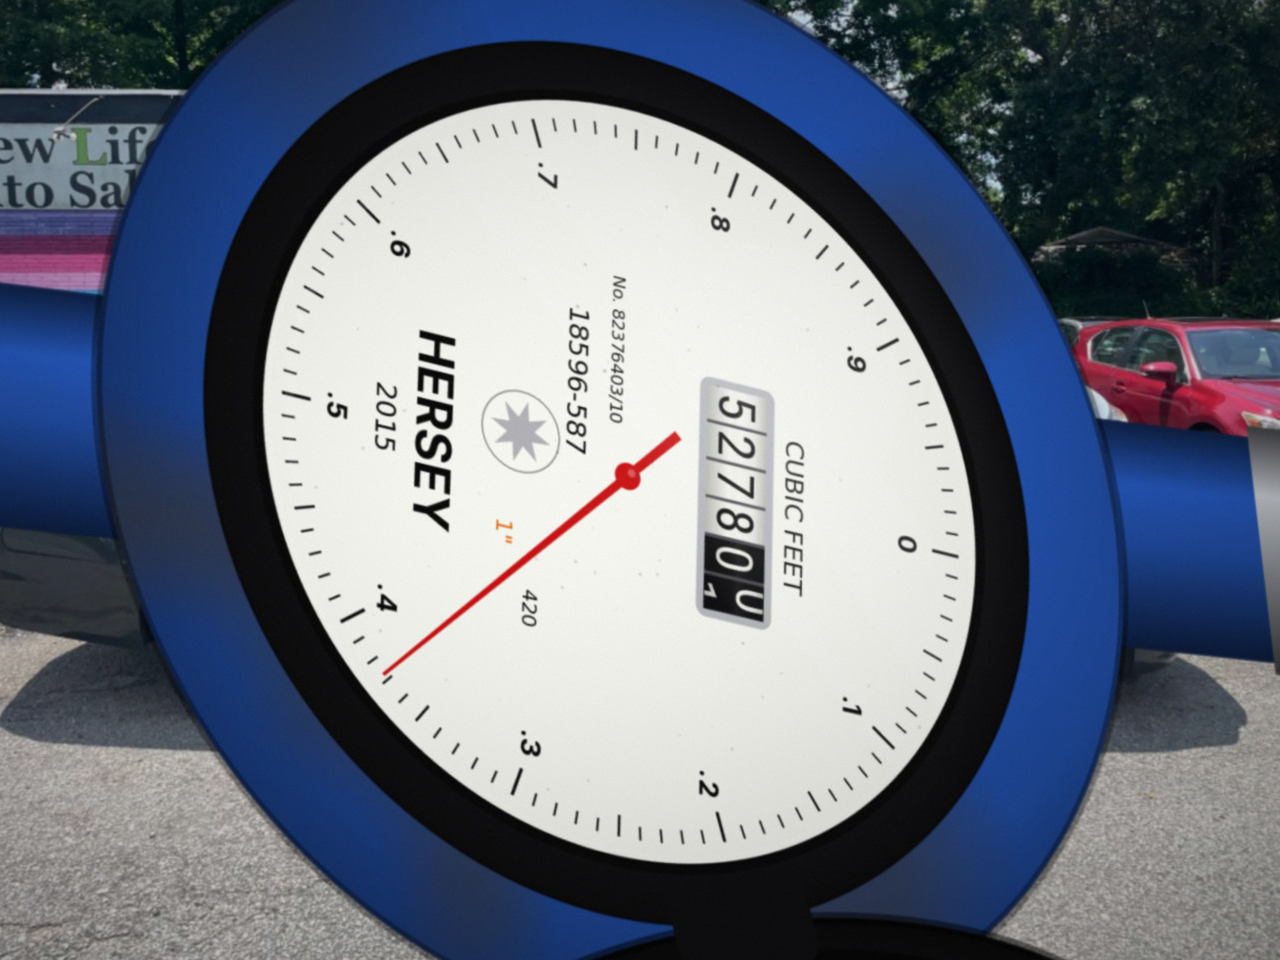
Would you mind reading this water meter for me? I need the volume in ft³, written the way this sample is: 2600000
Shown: 527800.37
